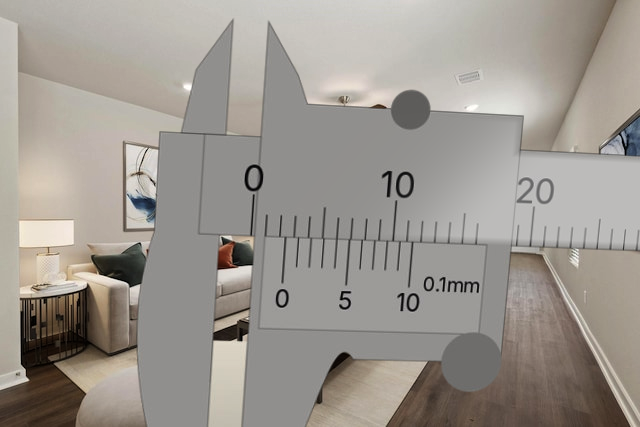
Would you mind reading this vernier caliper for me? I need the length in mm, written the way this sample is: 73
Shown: 2.4
